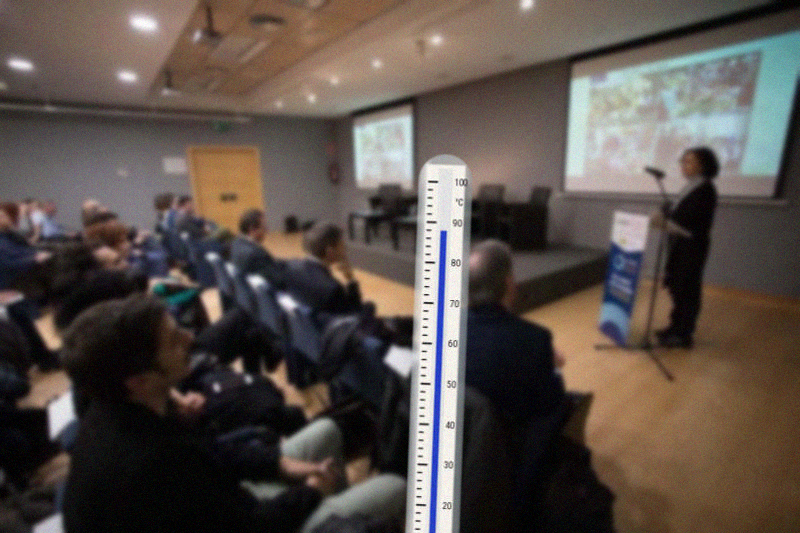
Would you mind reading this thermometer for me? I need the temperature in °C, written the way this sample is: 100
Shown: 88
